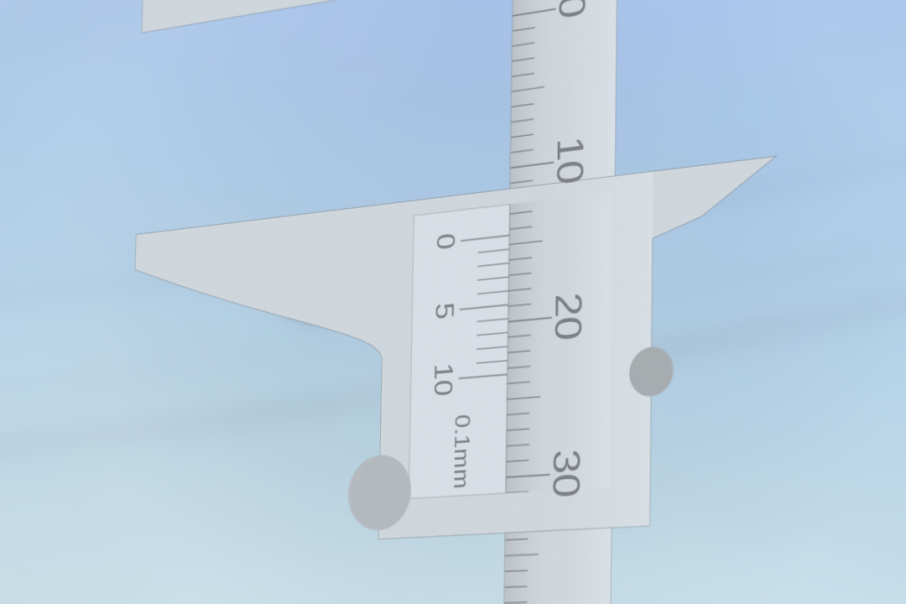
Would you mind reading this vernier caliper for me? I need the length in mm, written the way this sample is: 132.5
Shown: 14.4
